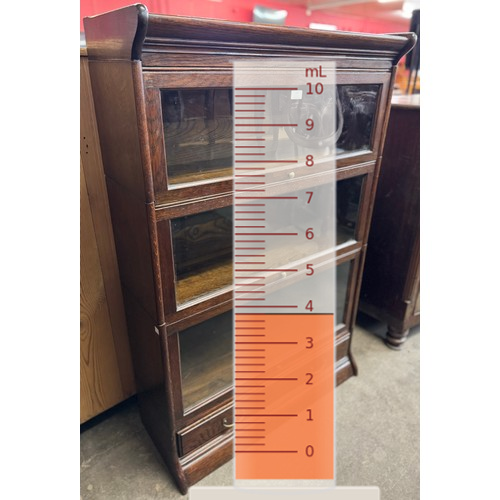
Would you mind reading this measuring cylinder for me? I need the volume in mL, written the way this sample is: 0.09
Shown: 3.8
